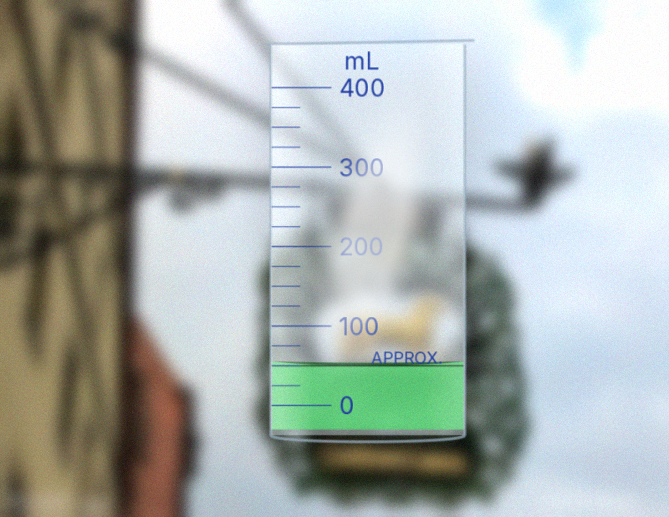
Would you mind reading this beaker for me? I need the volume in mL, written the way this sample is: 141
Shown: 50
